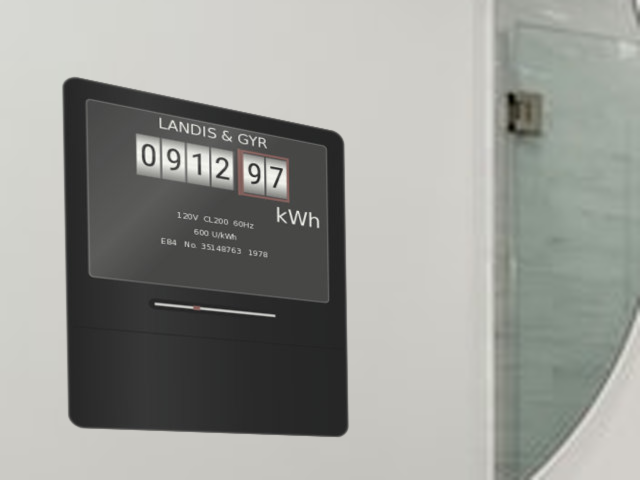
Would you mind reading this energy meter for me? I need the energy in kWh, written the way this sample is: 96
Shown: 912.97
